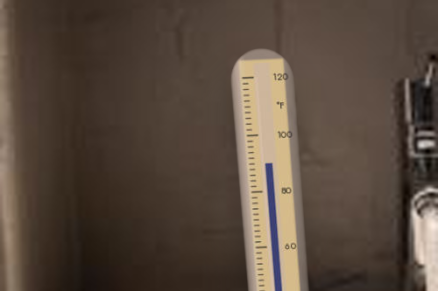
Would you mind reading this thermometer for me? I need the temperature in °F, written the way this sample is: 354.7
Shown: 90
